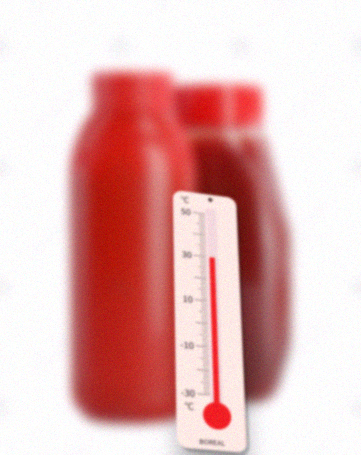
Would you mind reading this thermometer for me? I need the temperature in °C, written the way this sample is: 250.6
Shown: 30
